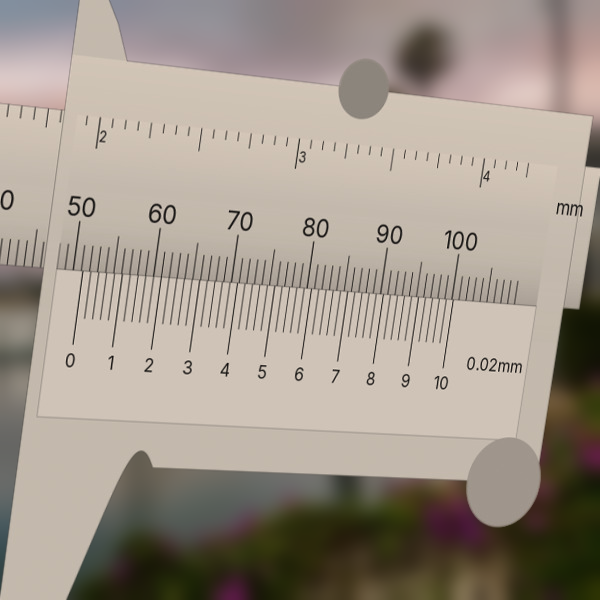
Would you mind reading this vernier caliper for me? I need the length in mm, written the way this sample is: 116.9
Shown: 51.2
